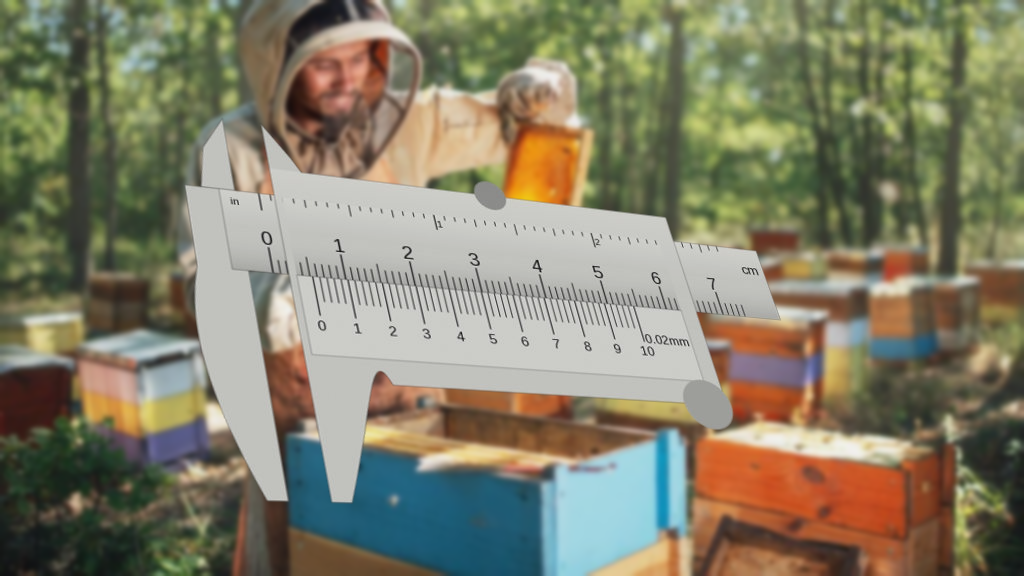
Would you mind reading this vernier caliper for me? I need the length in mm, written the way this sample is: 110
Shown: 5.4
